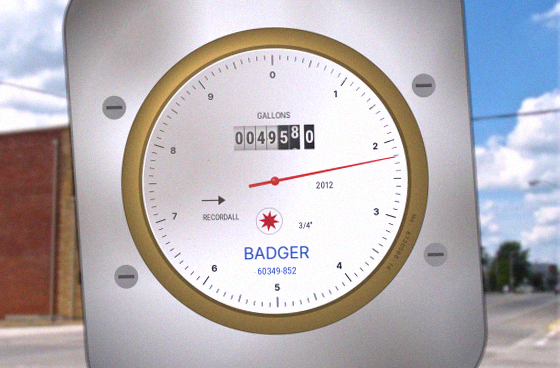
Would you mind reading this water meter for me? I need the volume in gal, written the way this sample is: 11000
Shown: 49582.2
